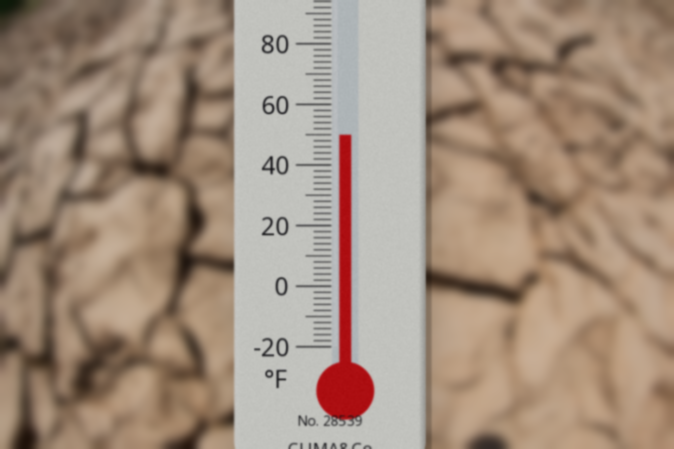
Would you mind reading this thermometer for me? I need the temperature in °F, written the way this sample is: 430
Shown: 50
